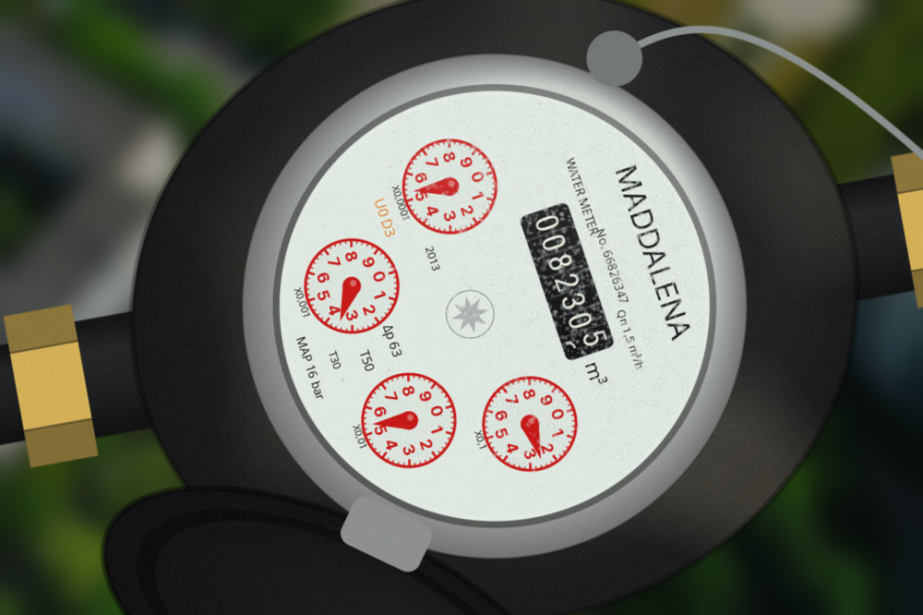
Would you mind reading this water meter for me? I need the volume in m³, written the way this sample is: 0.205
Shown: 82305.2535
